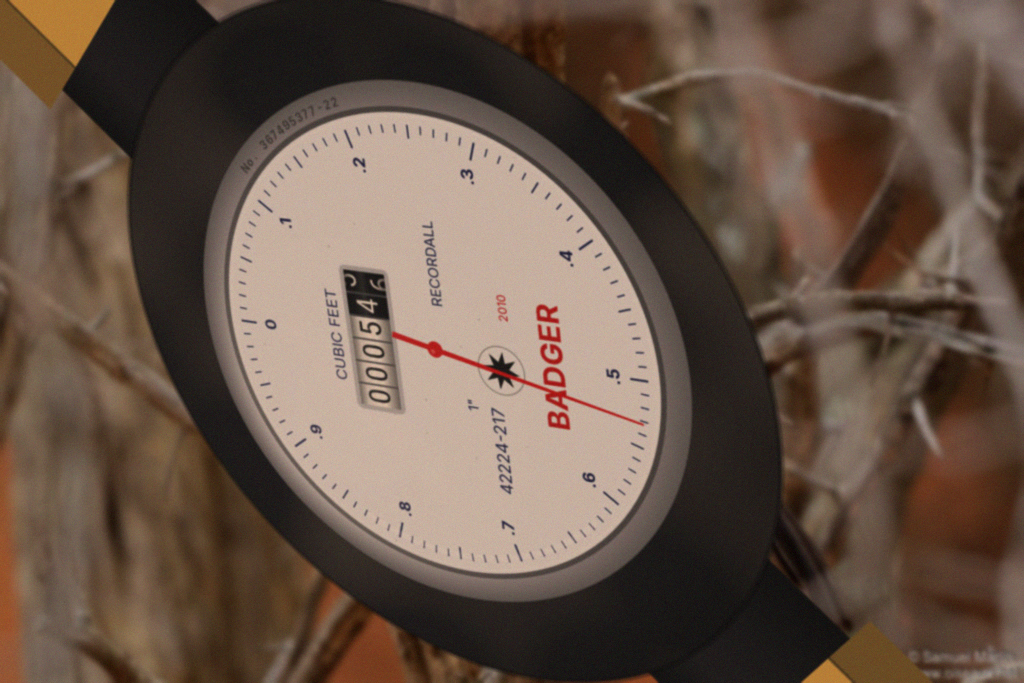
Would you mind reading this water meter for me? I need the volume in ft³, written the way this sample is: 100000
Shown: 545.53
